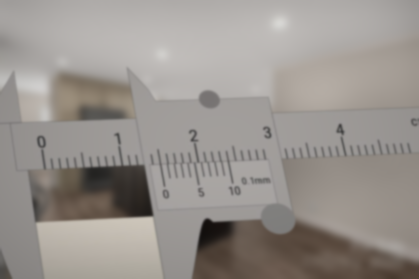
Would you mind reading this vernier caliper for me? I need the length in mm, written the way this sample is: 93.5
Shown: 15.0
